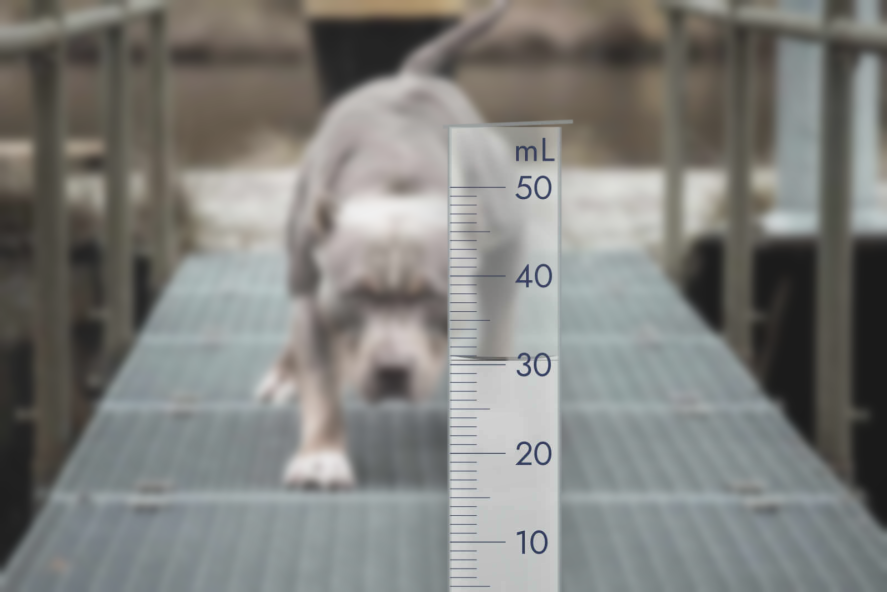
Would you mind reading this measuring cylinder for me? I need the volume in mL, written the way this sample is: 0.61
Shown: 30.5
